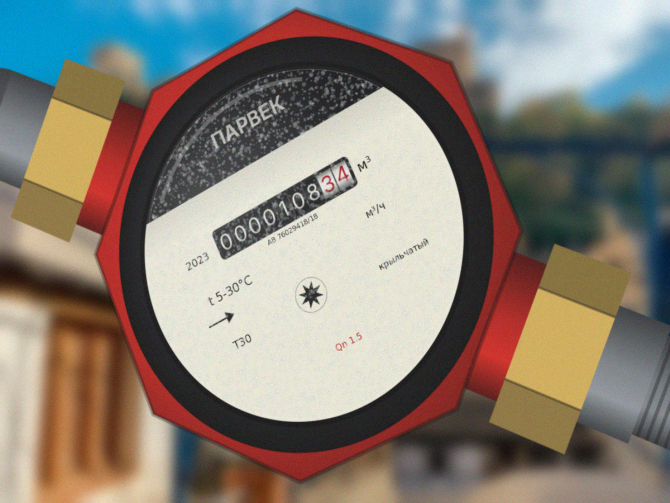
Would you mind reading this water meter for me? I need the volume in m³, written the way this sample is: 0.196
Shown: 108.34
